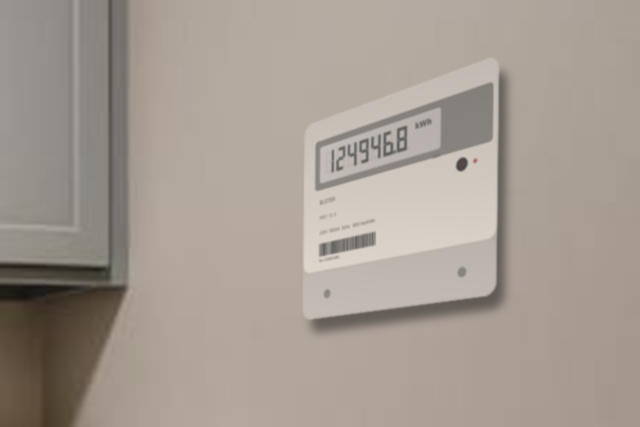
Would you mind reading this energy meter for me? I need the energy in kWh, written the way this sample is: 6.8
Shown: 124946.8
